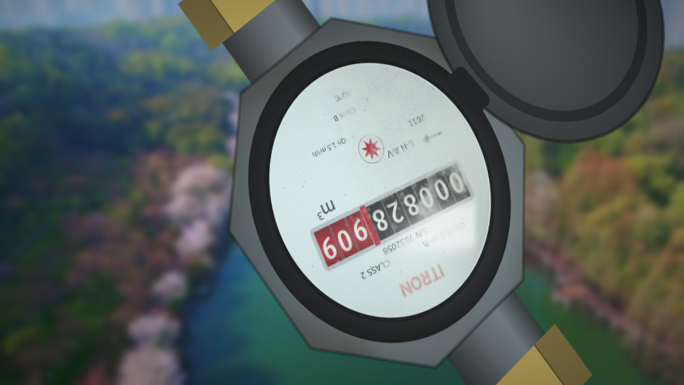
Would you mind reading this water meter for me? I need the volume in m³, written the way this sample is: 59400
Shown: 828.909
